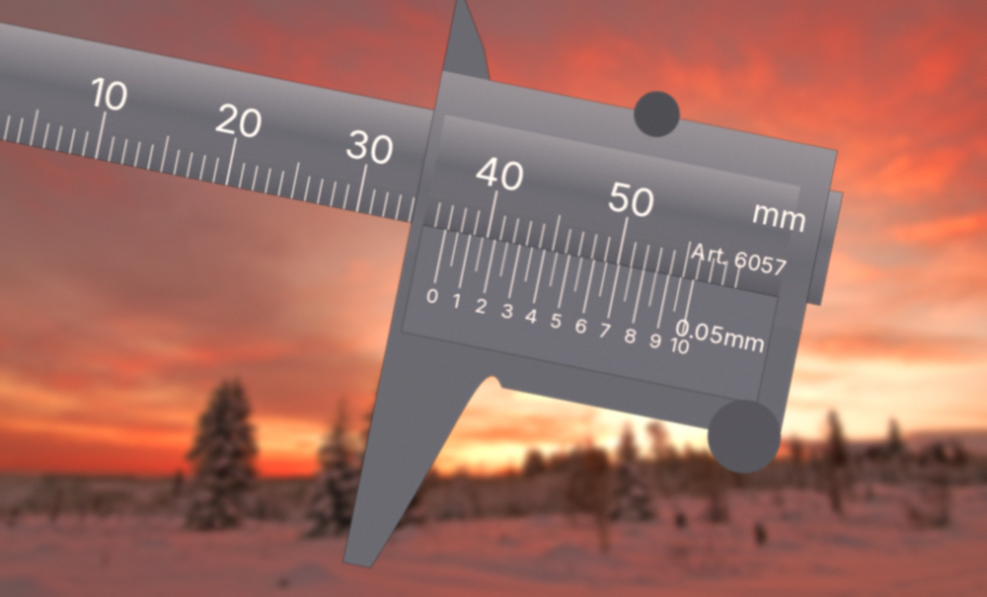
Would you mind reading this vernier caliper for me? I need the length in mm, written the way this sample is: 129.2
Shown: 36.8
